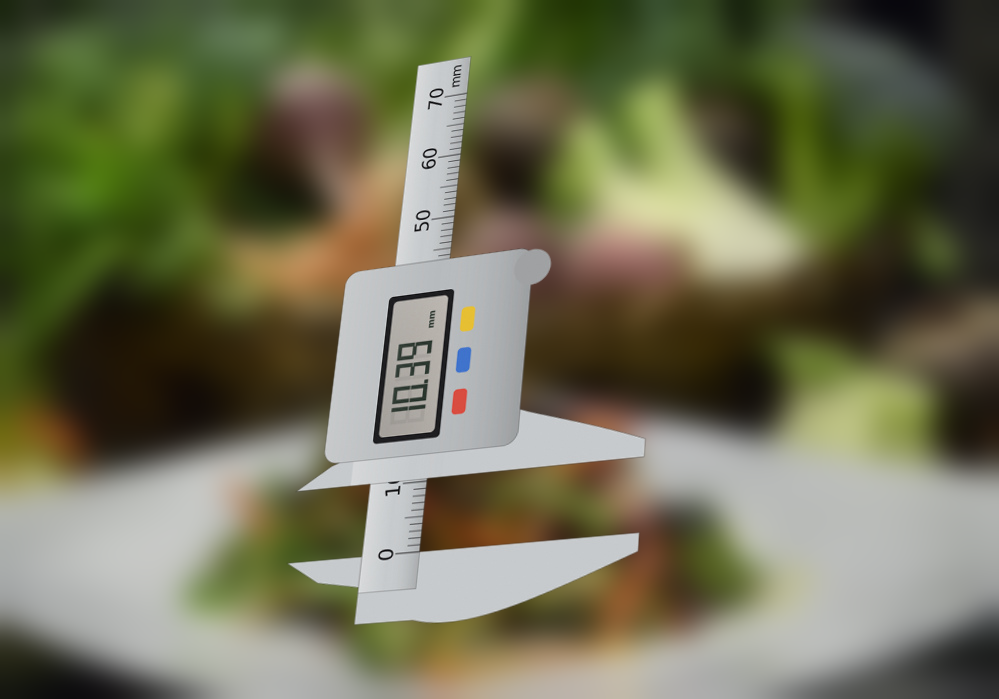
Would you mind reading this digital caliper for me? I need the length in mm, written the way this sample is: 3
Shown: 10.39
